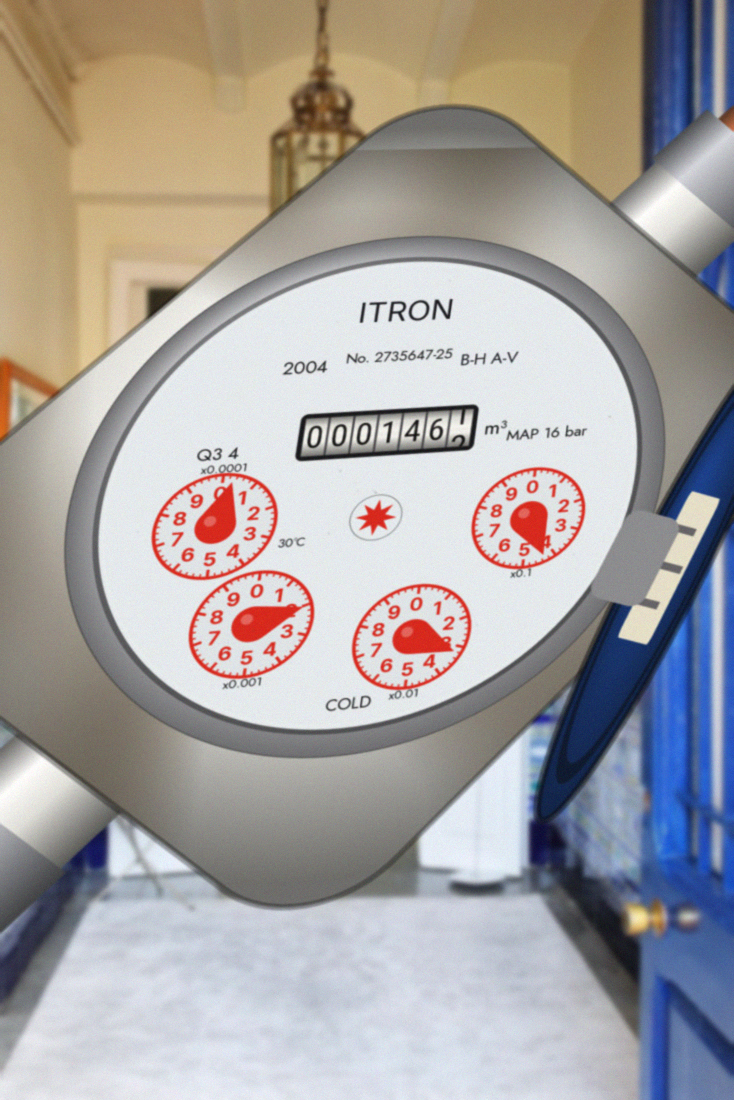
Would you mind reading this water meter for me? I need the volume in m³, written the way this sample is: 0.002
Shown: 1461.4320
